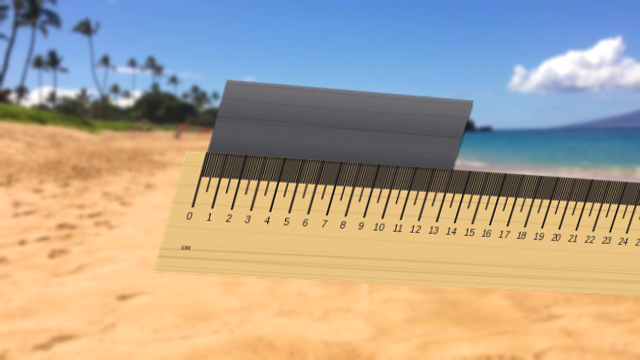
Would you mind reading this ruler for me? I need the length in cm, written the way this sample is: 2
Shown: 13
